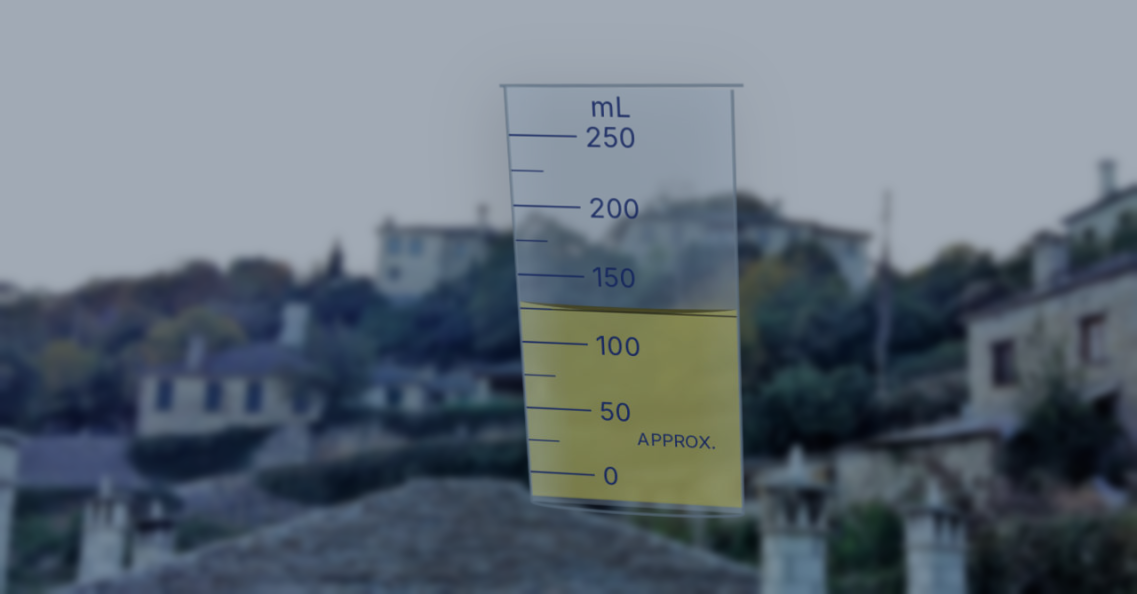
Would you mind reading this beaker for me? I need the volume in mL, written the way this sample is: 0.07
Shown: 125
